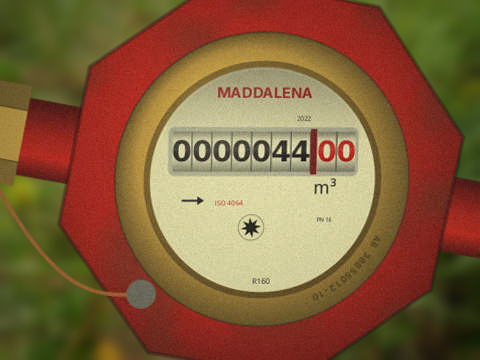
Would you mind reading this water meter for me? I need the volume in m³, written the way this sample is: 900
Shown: 44.00
